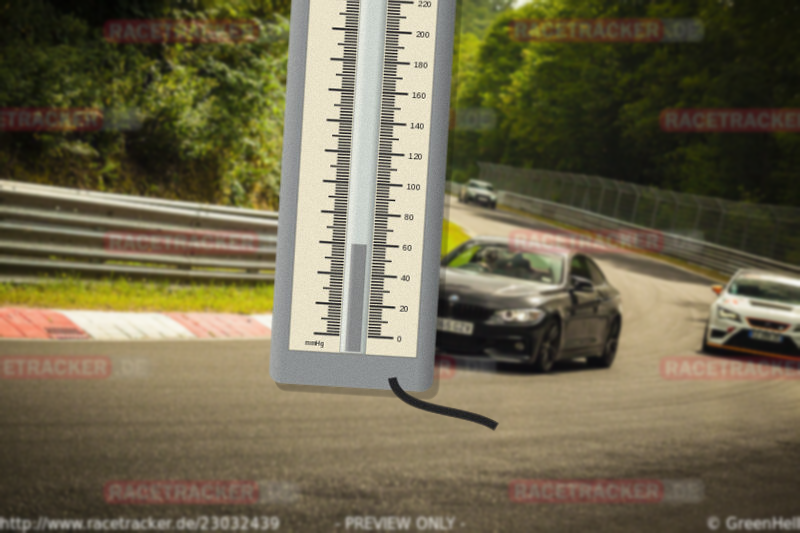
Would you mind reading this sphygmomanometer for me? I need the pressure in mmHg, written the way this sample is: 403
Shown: 60
